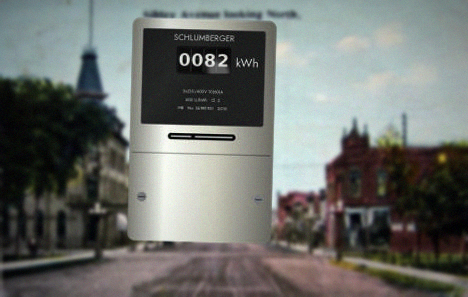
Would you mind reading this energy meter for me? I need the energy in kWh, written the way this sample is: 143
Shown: 82
